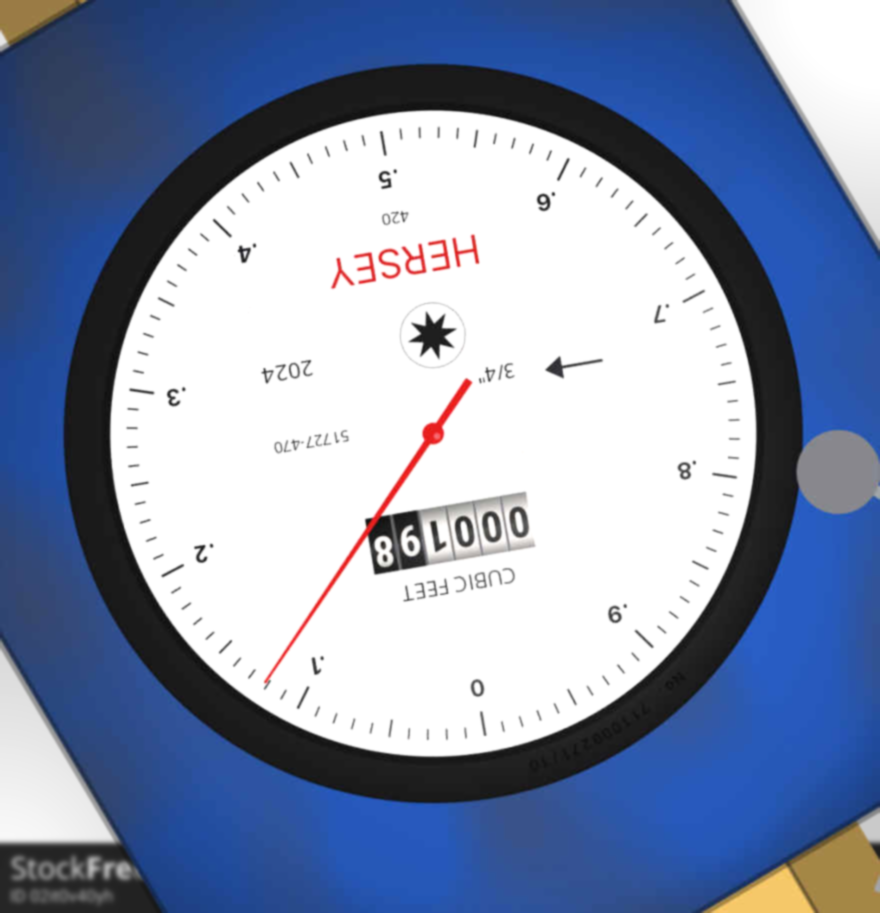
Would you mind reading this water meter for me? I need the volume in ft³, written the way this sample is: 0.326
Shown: 198.12
